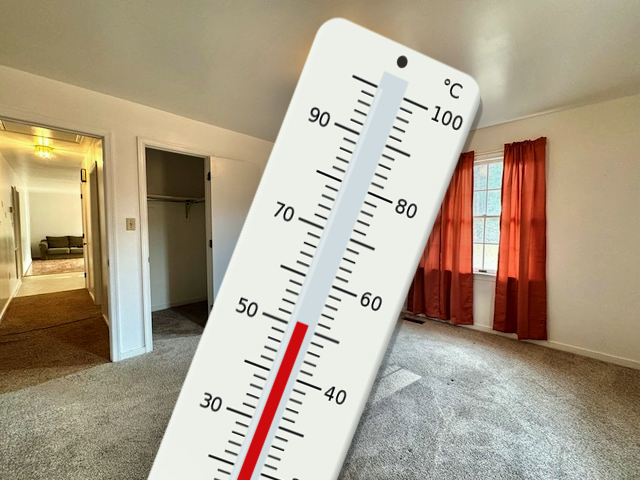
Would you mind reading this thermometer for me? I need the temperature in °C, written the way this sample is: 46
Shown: 51
